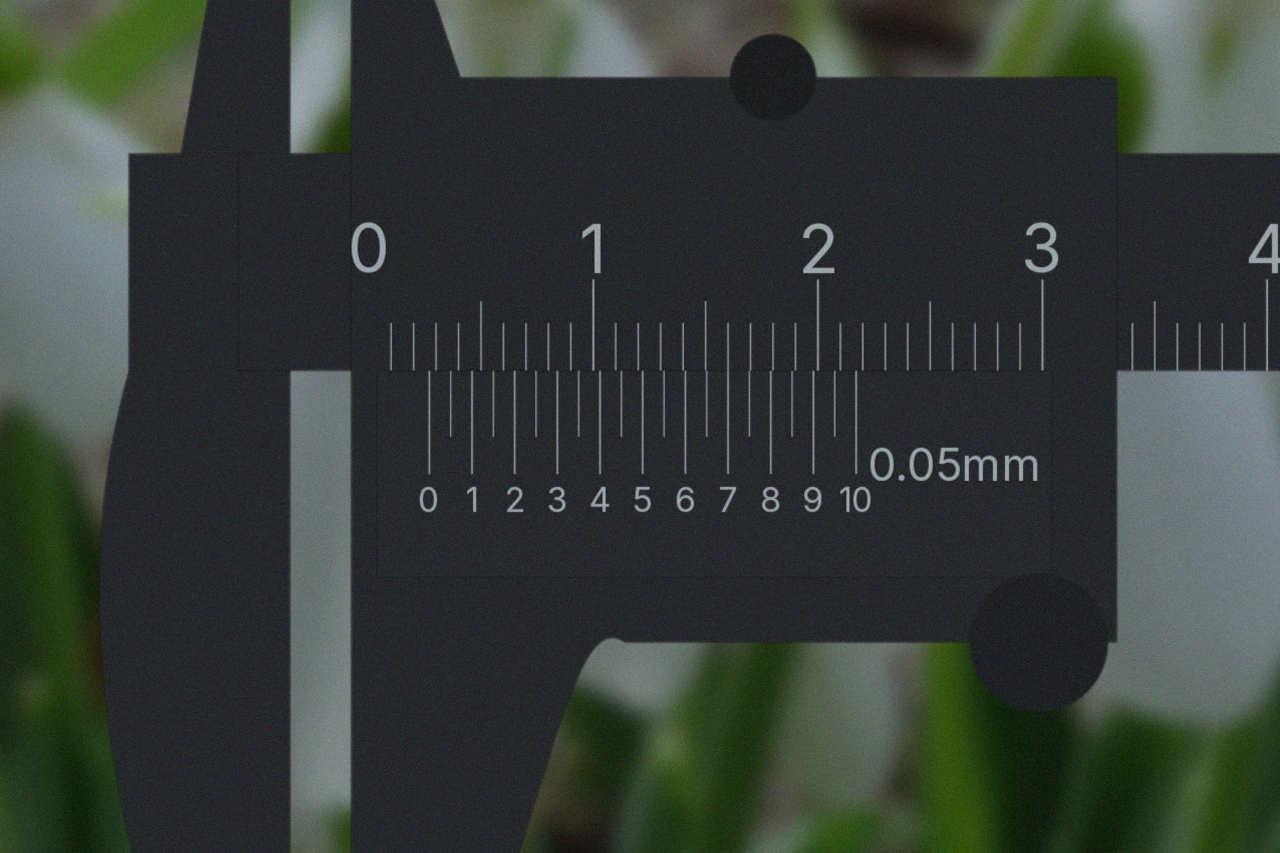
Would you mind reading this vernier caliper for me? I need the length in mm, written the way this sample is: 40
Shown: 2.7
